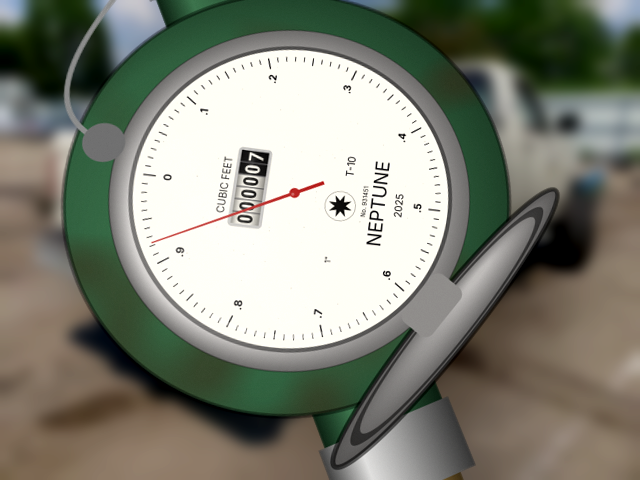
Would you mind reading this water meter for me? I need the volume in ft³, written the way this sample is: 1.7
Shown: 6.92
